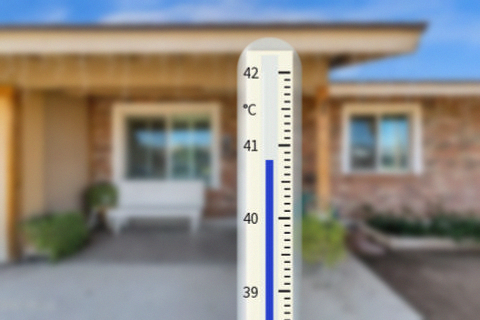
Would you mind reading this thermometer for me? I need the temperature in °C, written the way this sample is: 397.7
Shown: 40.8
